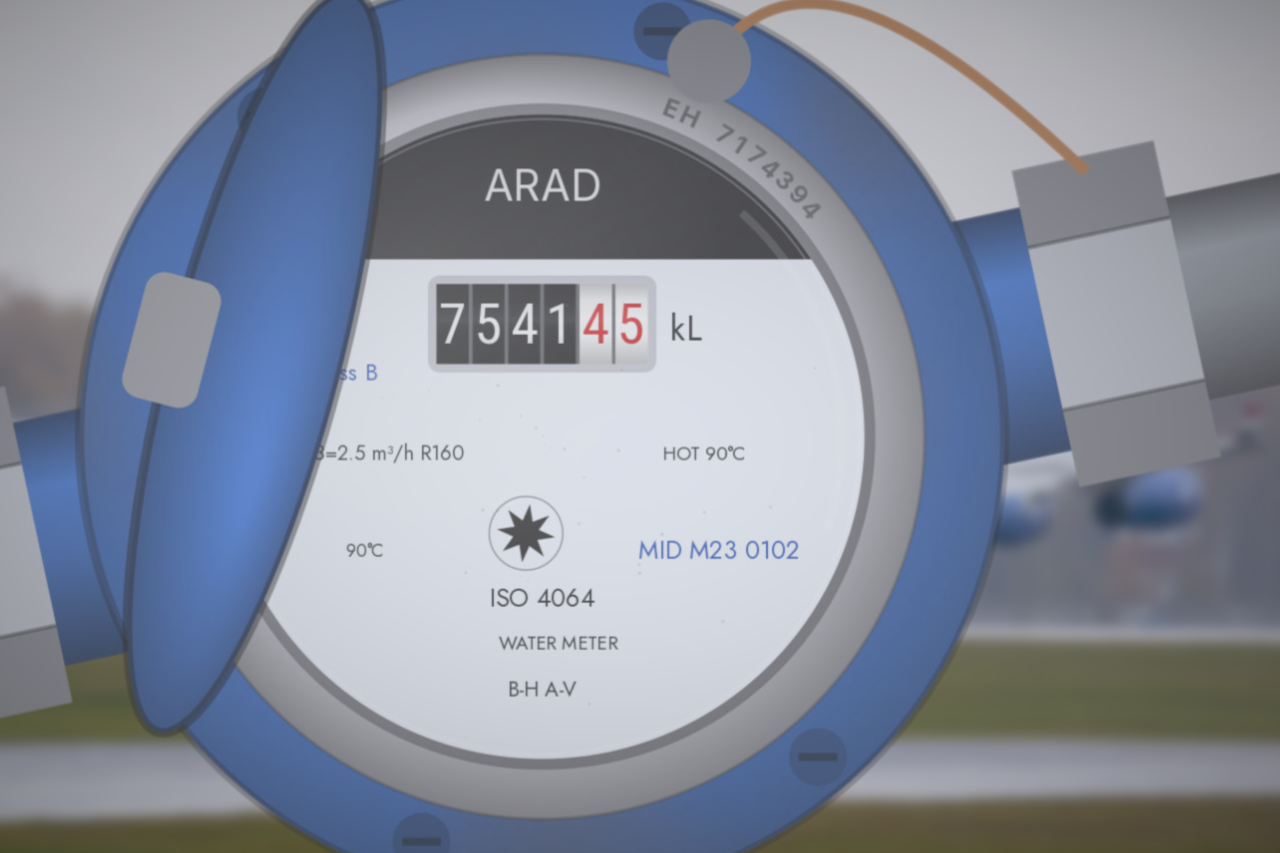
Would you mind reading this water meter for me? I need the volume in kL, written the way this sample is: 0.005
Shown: 7541.45
